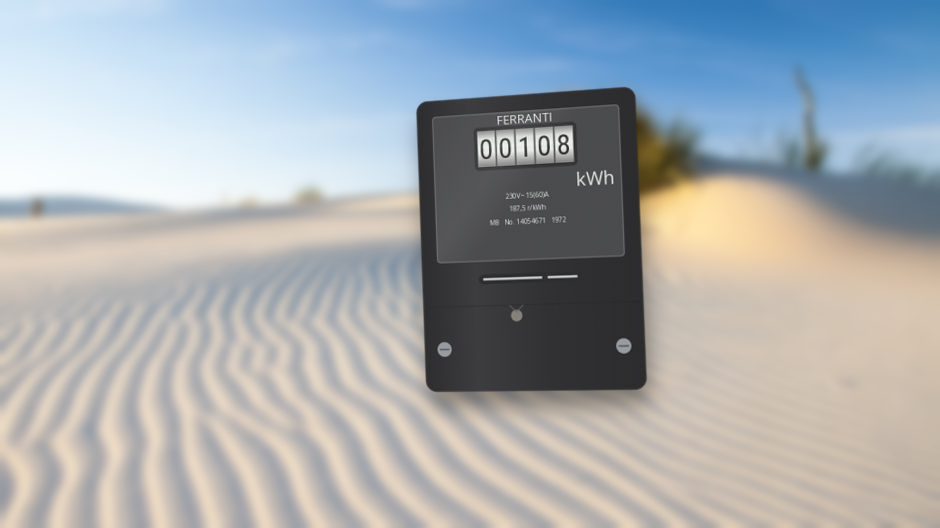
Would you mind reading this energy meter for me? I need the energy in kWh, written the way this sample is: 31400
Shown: 108
